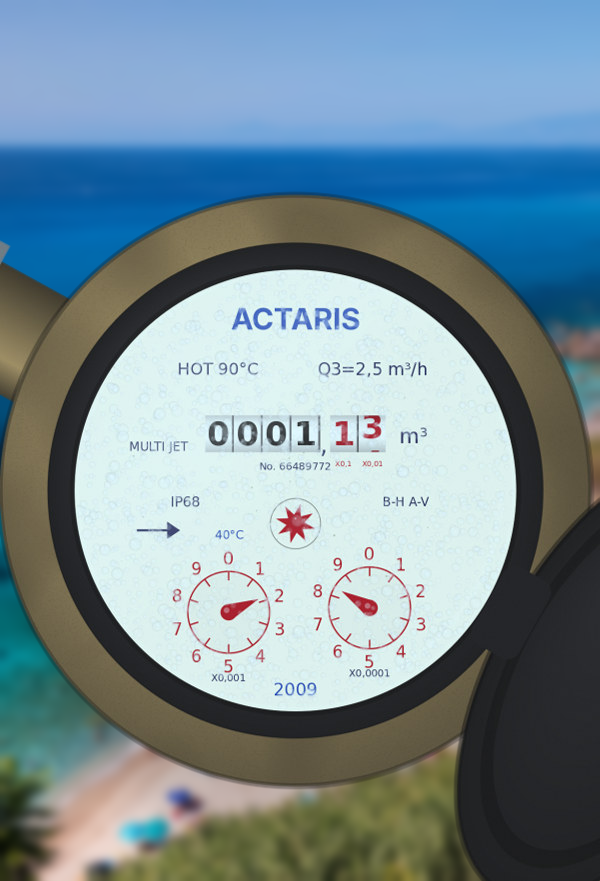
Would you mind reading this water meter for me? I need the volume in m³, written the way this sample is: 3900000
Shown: 1.1318
